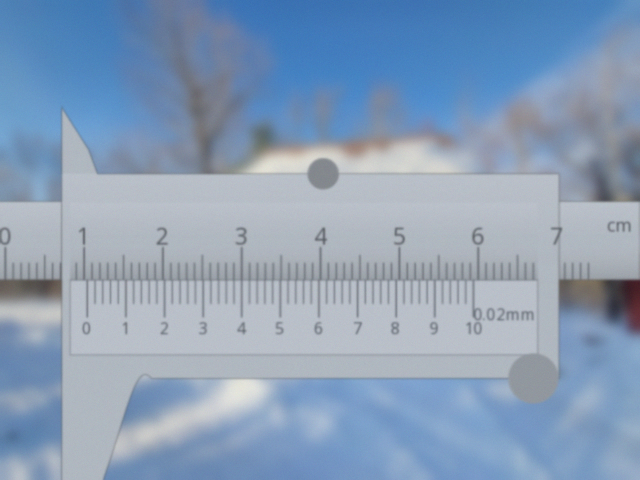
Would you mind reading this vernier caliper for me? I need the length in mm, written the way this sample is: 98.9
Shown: 10.4
